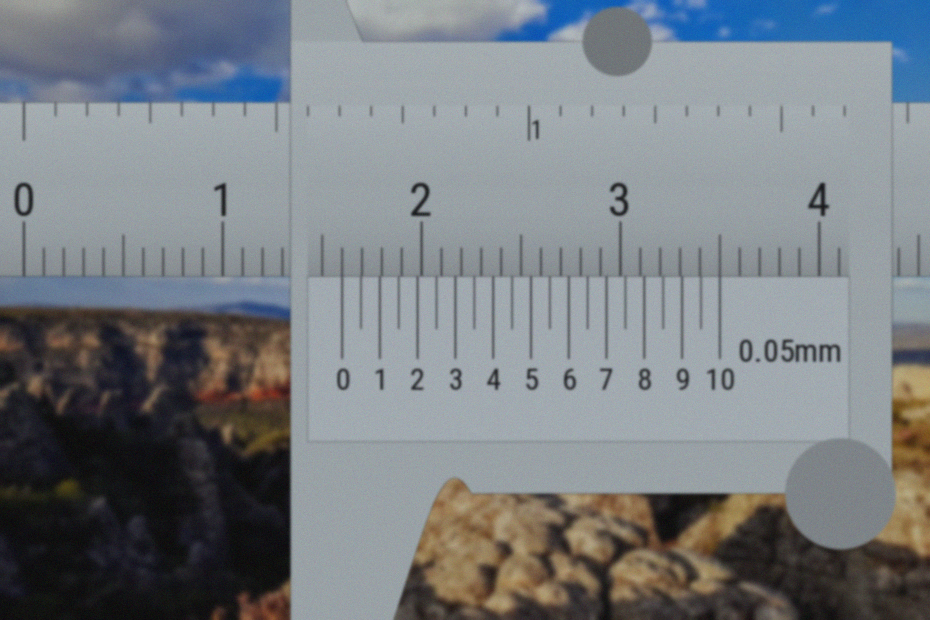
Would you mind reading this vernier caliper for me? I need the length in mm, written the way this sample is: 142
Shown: 16.0
